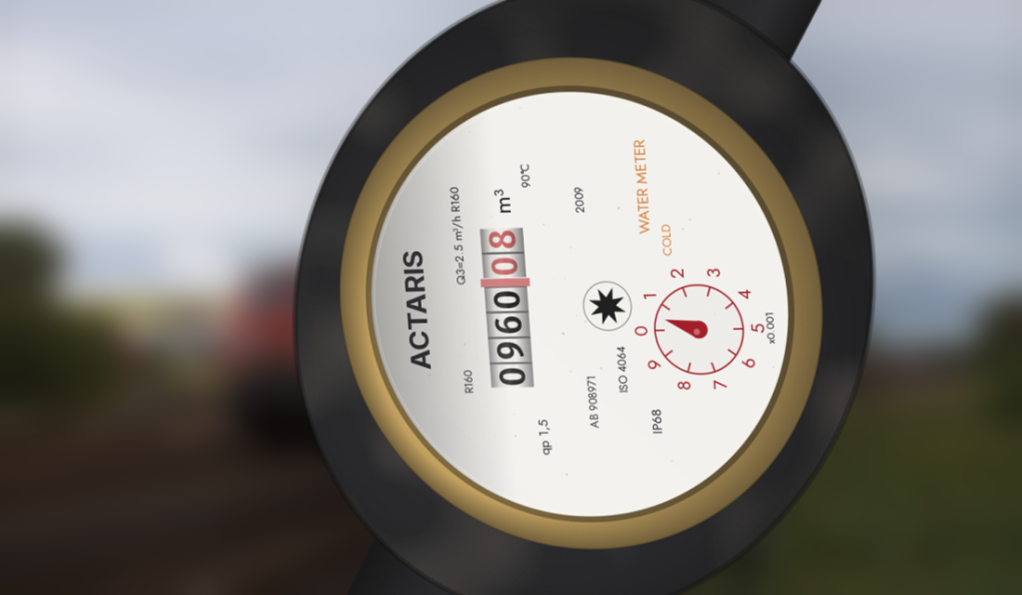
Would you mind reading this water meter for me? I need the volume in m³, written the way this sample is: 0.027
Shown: 960.080
